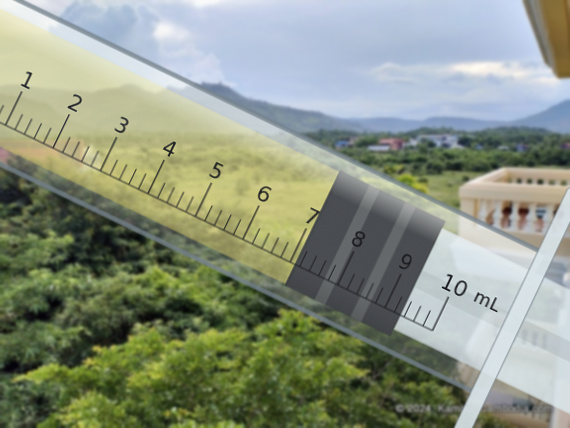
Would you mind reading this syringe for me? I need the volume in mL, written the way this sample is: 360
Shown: 7.1
